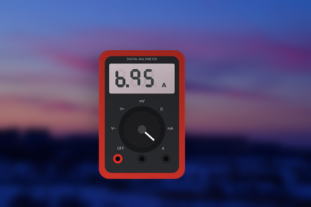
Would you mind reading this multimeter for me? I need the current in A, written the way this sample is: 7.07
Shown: 6.95
